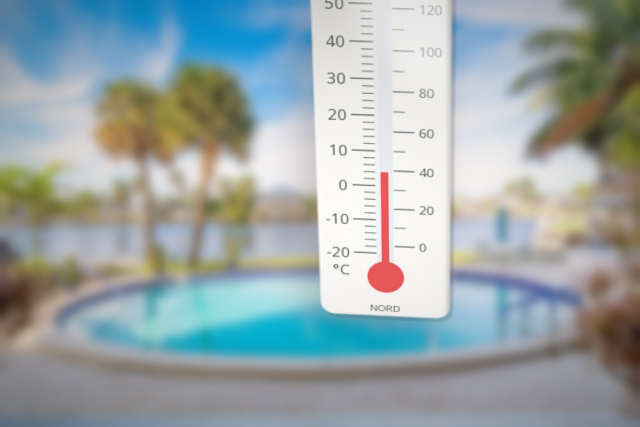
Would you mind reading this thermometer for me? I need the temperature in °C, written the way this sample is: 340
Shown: 4
